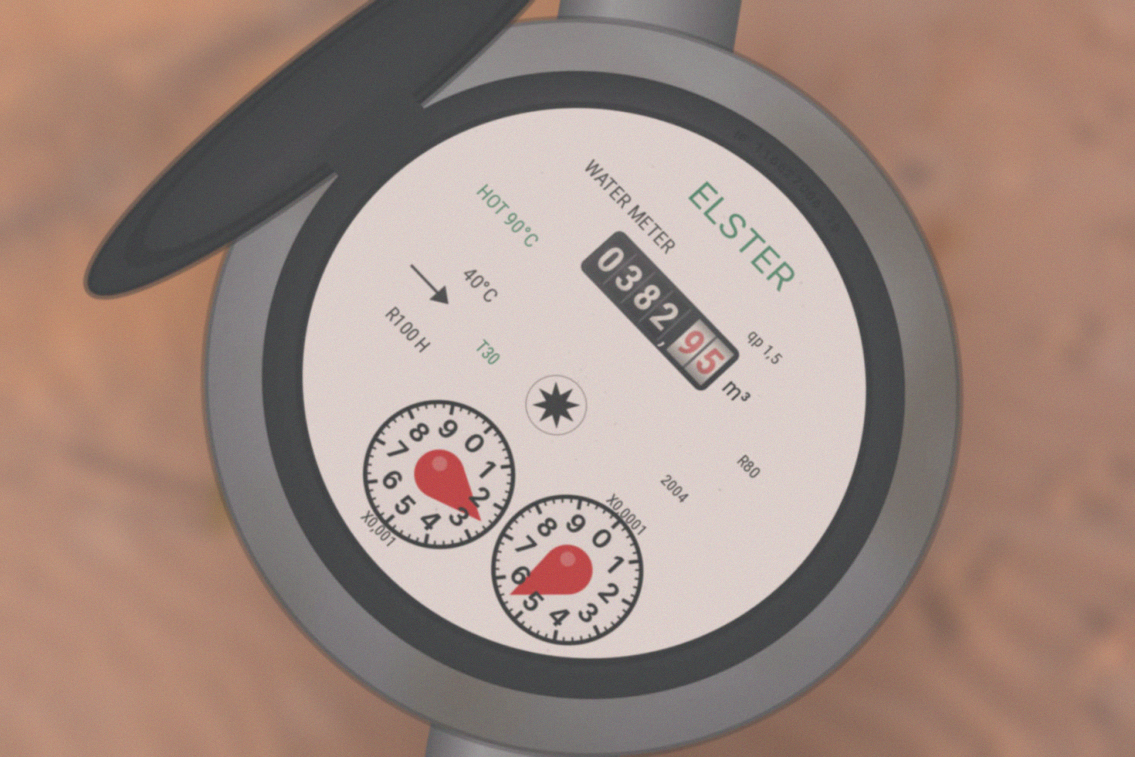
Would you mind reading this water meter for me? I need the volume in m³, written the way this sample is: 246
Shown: 382.9525
